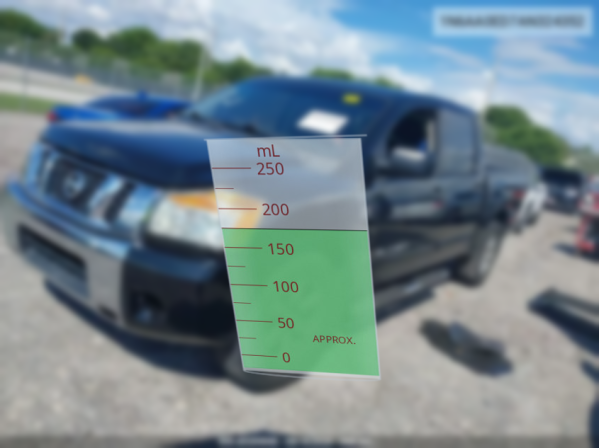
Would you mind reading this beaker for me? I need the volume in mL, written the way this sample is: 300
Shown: 175
